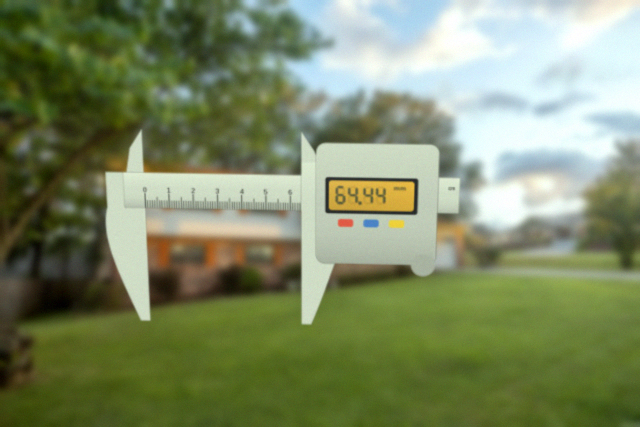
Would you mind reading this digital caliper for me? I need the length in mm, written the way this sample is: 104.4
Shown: 64.44
